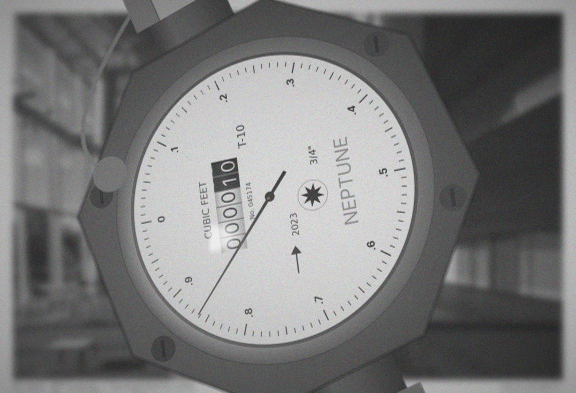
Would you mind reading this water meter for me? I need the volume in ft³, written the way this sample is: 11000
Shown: 9.86
